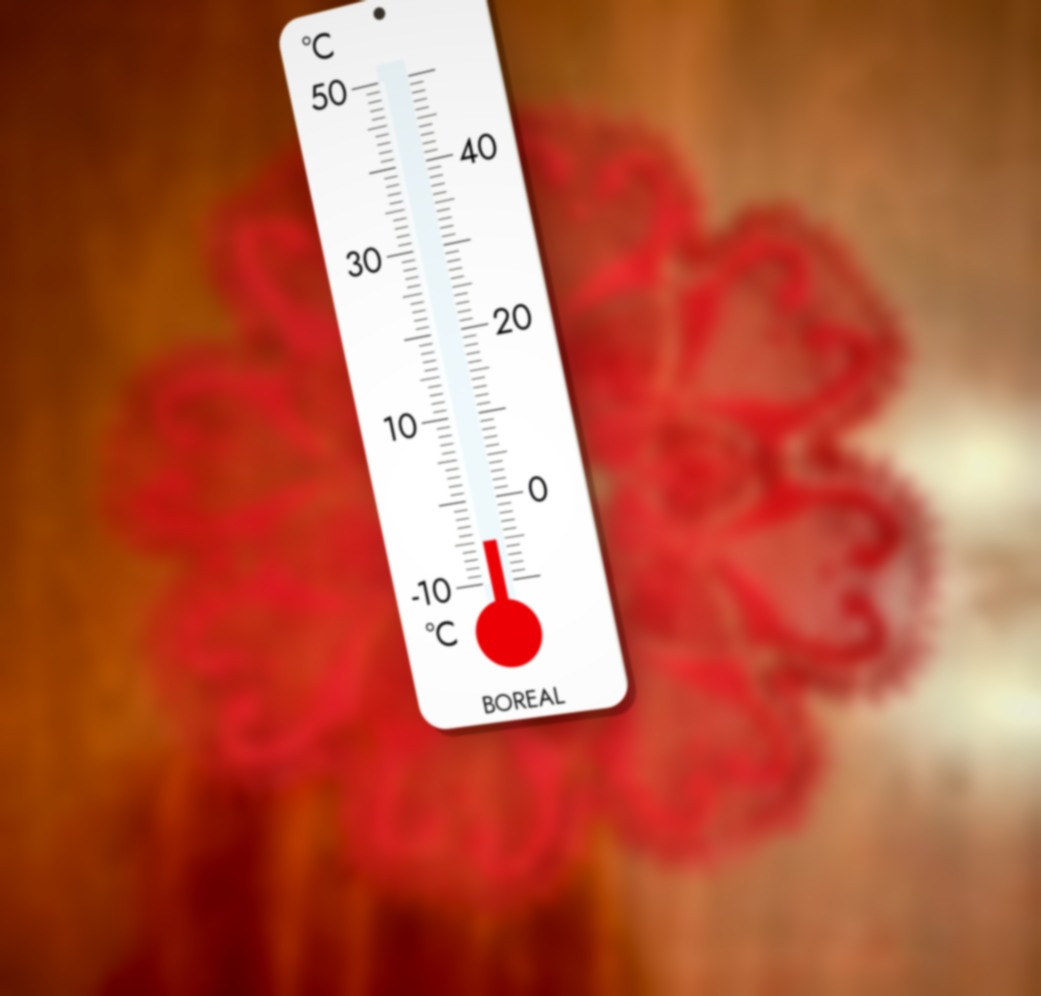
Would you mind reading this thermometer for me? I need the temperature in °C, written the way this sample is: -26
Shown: -5
